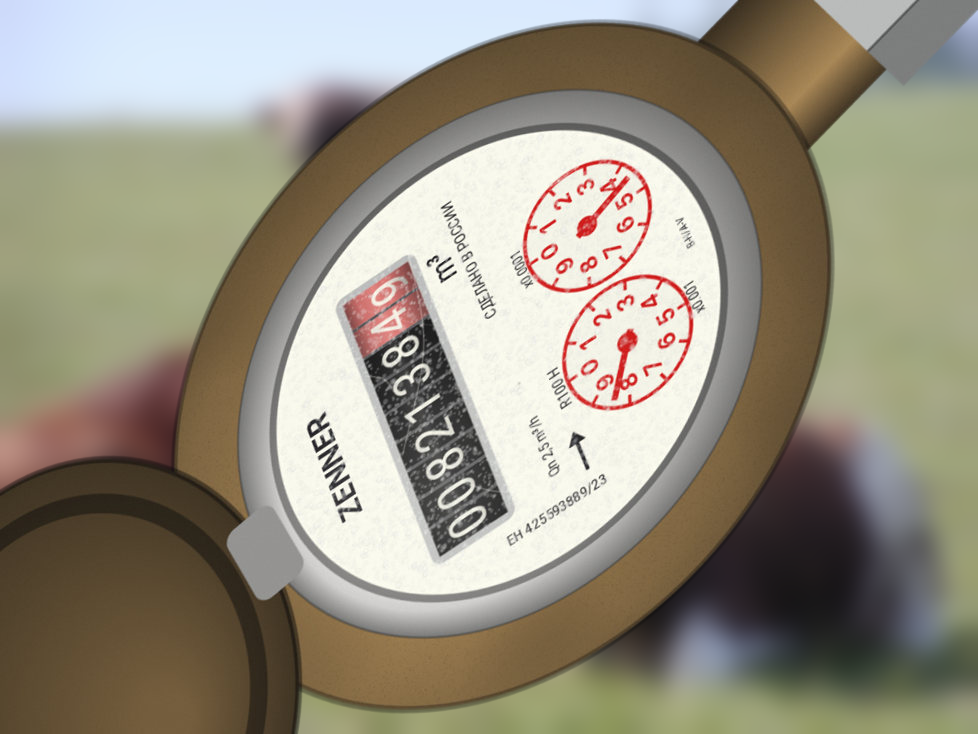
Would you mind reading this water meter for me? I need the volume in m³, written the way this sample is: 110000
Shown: 82138.4884
